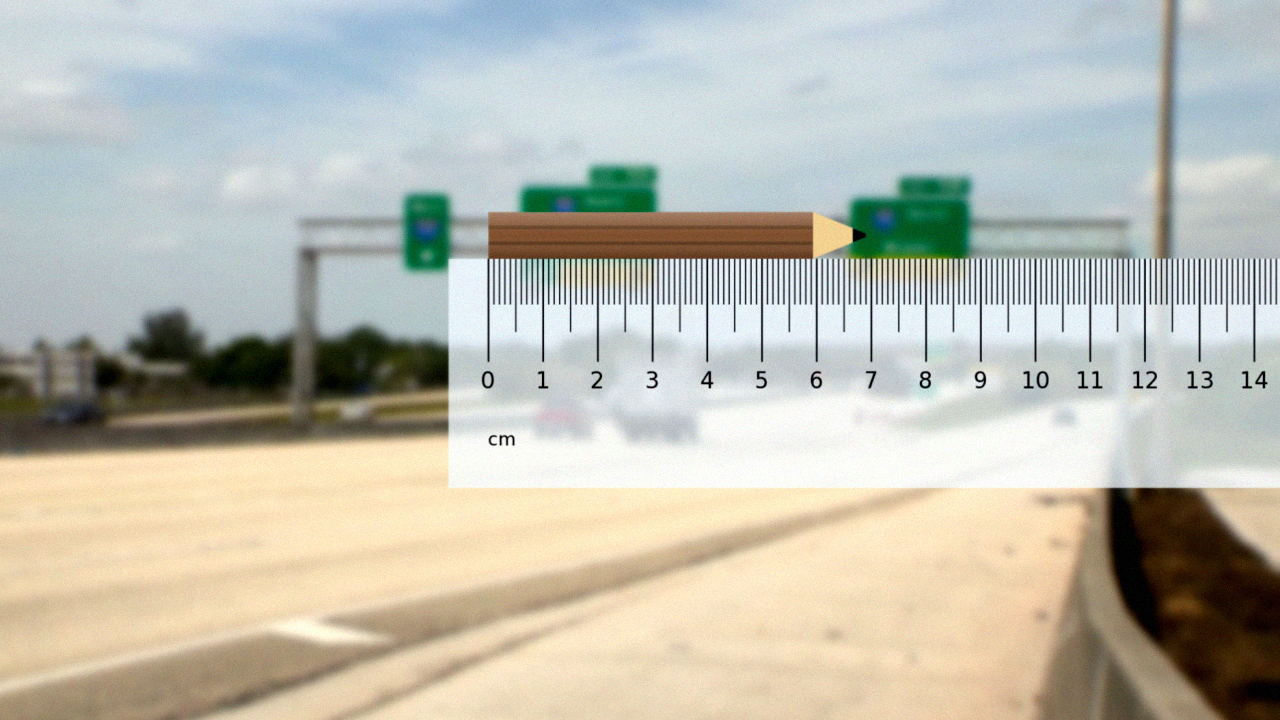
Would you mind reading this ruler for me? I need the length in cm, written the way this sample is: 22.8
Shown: 6.9
